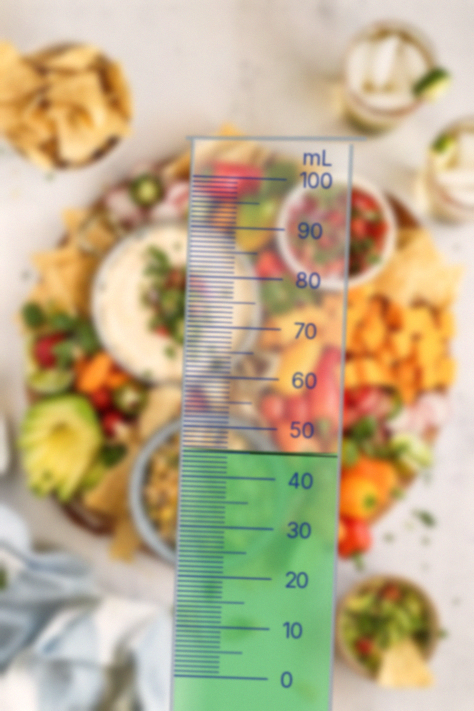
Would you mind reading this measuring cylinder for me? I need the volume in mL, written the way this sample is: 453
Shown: 45
